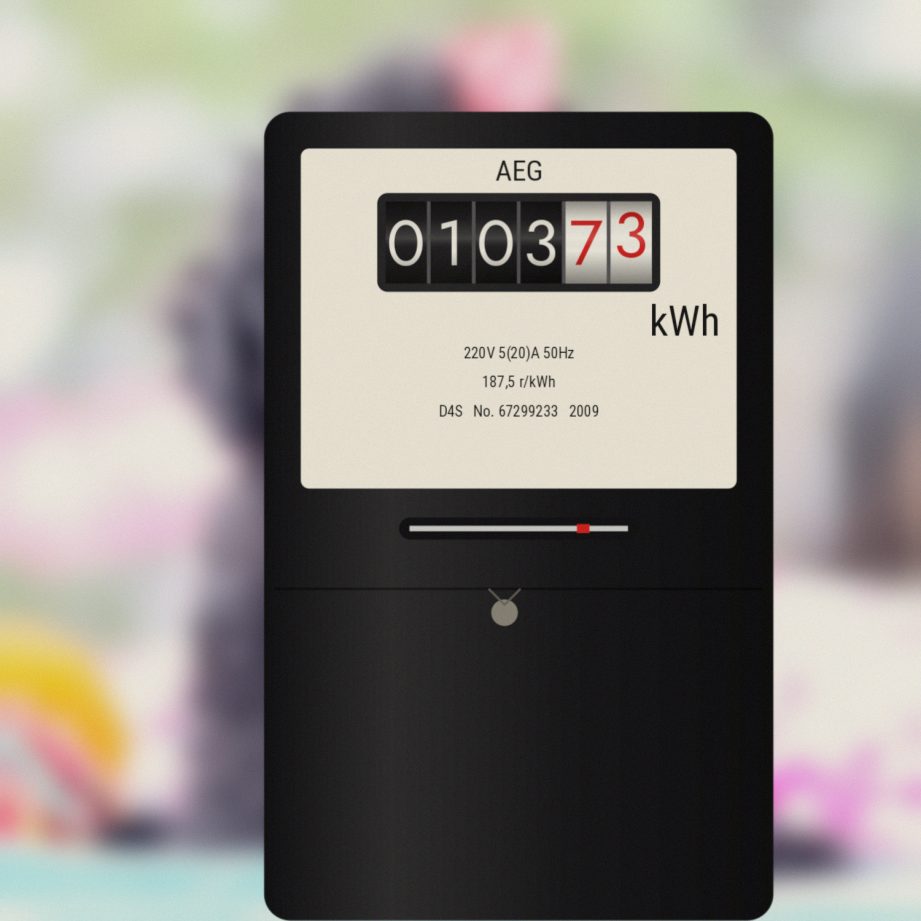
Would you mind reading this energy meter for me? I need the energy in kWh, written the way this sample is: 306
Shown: 103.73
